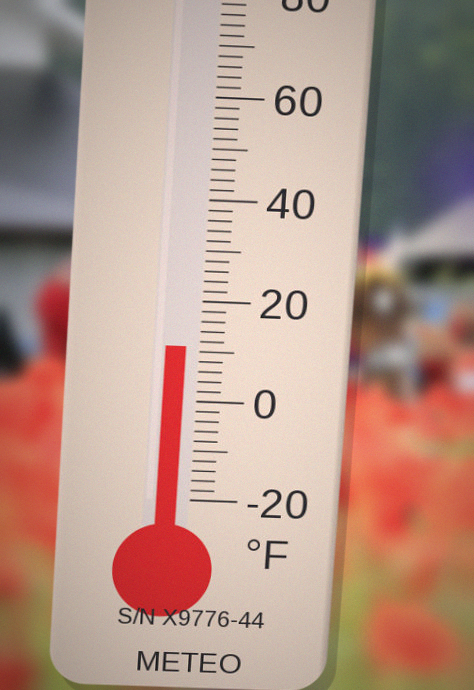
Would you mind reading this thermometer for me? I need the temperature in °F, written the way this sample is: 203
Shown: 11
